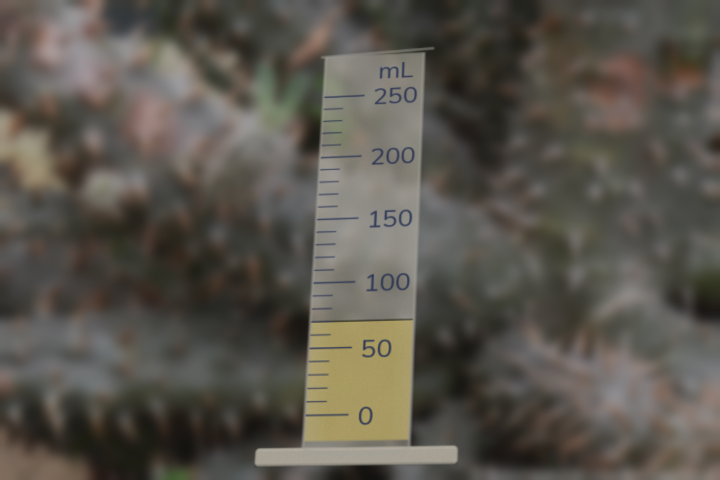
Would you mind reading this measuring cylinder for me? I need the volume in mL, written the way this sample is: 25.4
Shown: 70
